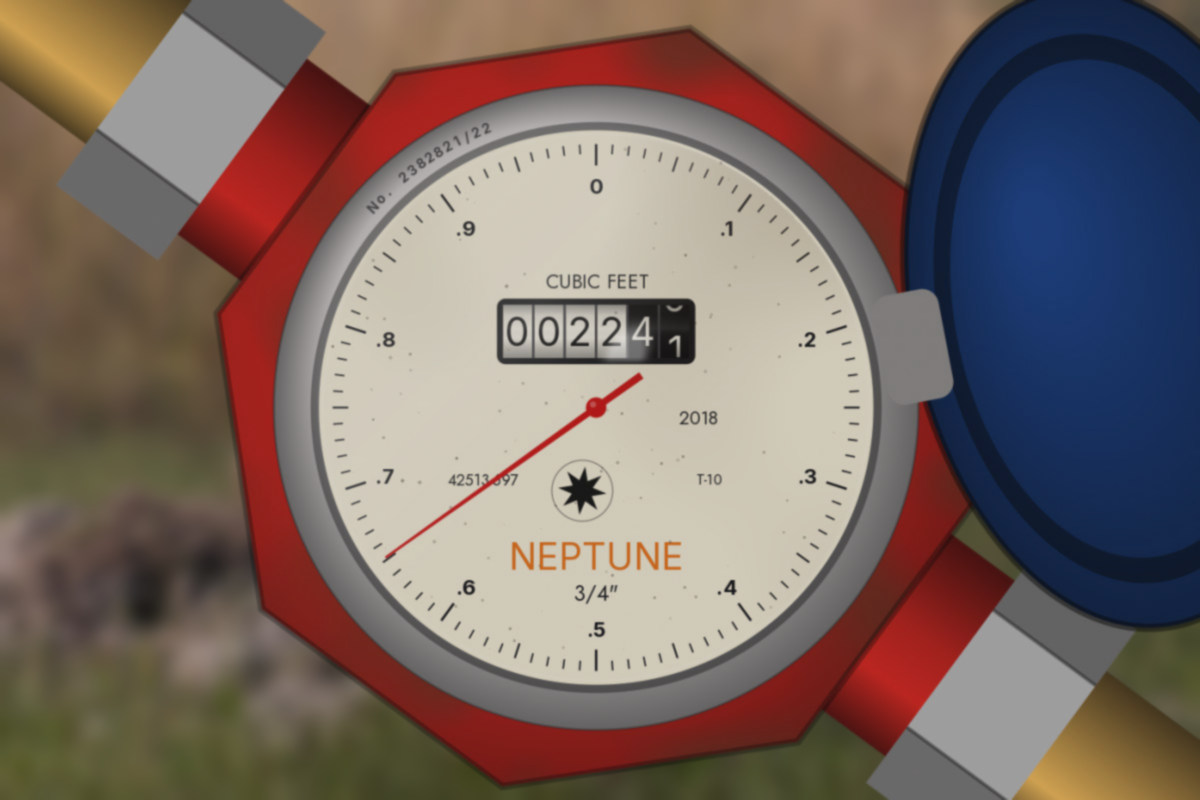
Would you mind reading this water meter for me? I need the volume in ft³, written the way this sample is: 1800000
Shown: 2240.65
